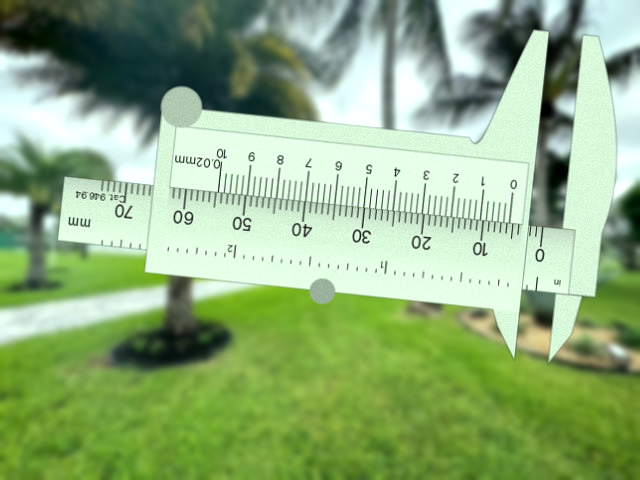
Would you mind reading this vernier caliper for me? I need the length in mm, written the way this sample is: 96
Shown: 5.6
